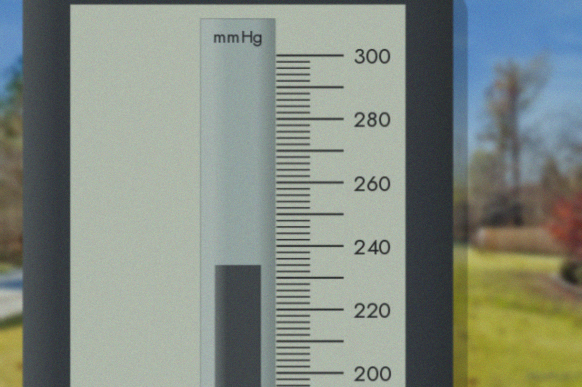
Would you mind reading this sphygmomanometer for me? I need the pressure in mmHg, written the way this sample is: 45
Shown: 234
